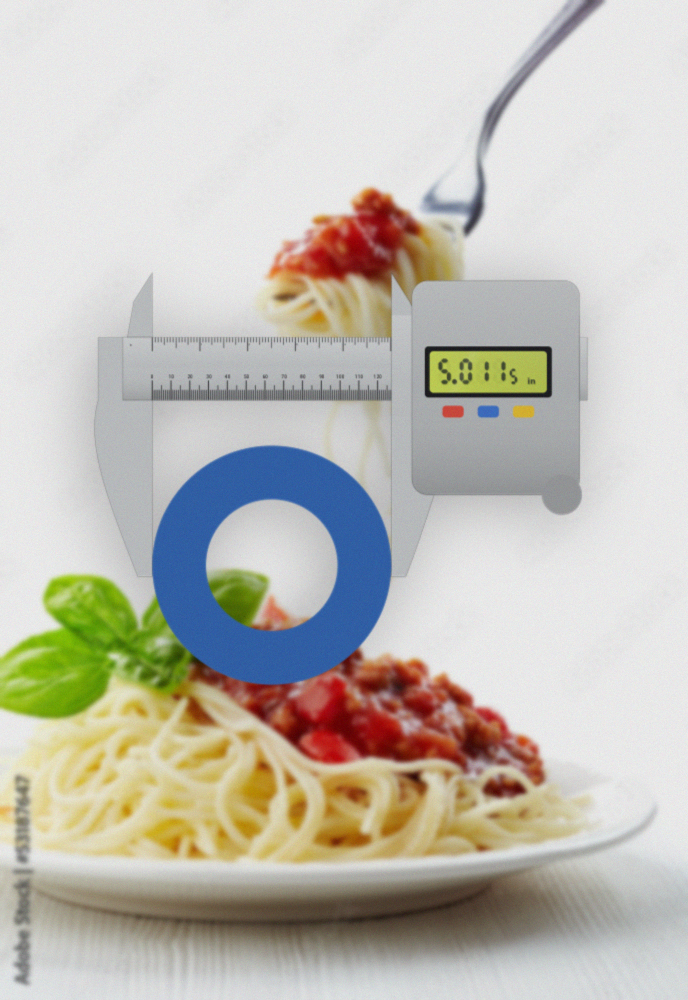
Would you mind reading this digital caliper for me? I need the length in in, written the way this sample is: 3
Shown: 5.0115
